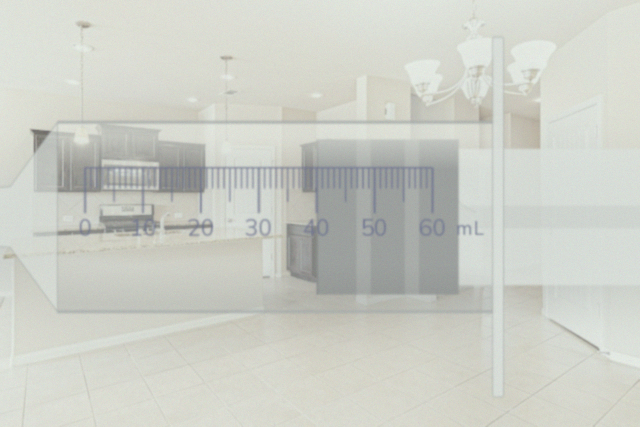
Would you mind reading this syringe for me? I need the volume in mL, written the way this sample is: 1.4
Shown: 40
